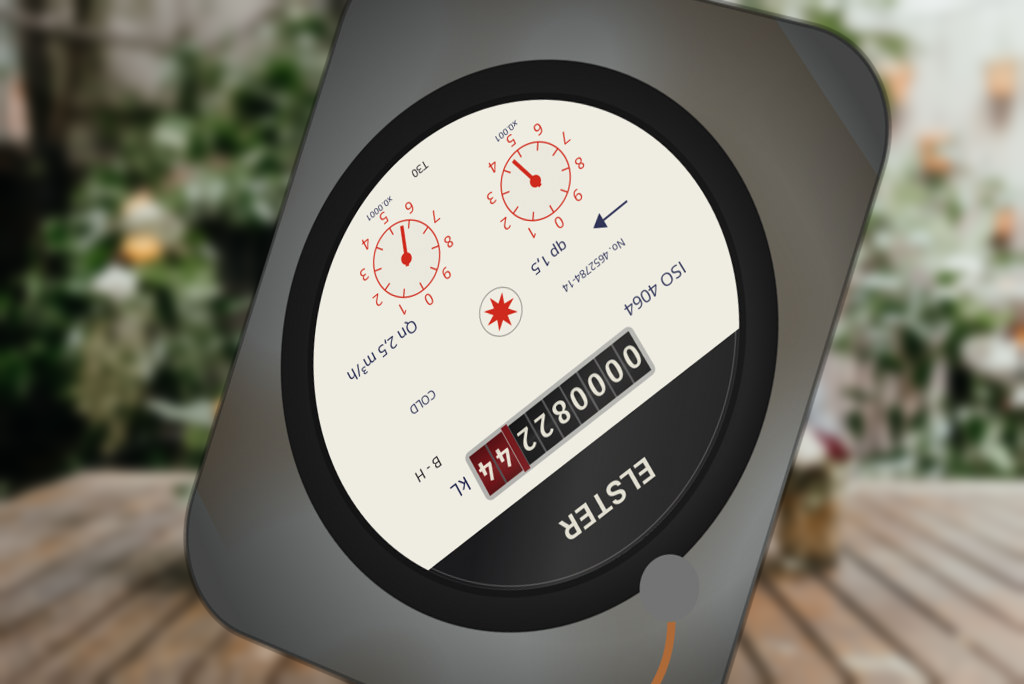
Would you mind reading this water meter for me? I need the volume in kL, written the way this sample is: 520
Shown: 822.4445
